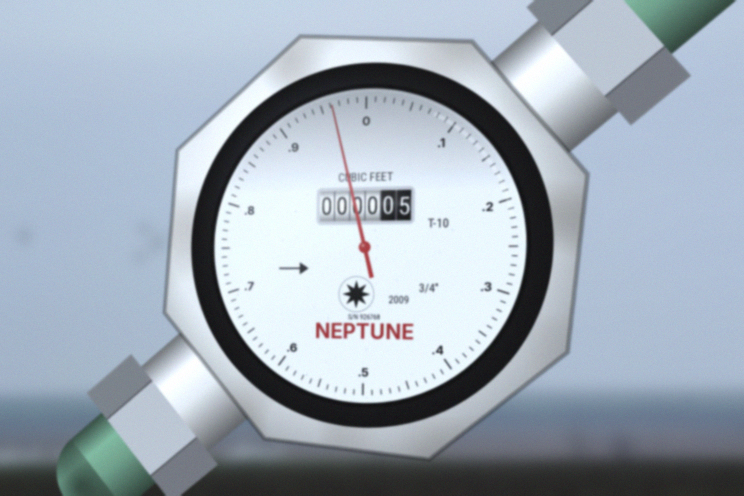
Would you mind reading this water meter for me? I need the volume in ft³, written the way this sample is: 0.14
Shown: 4.96
